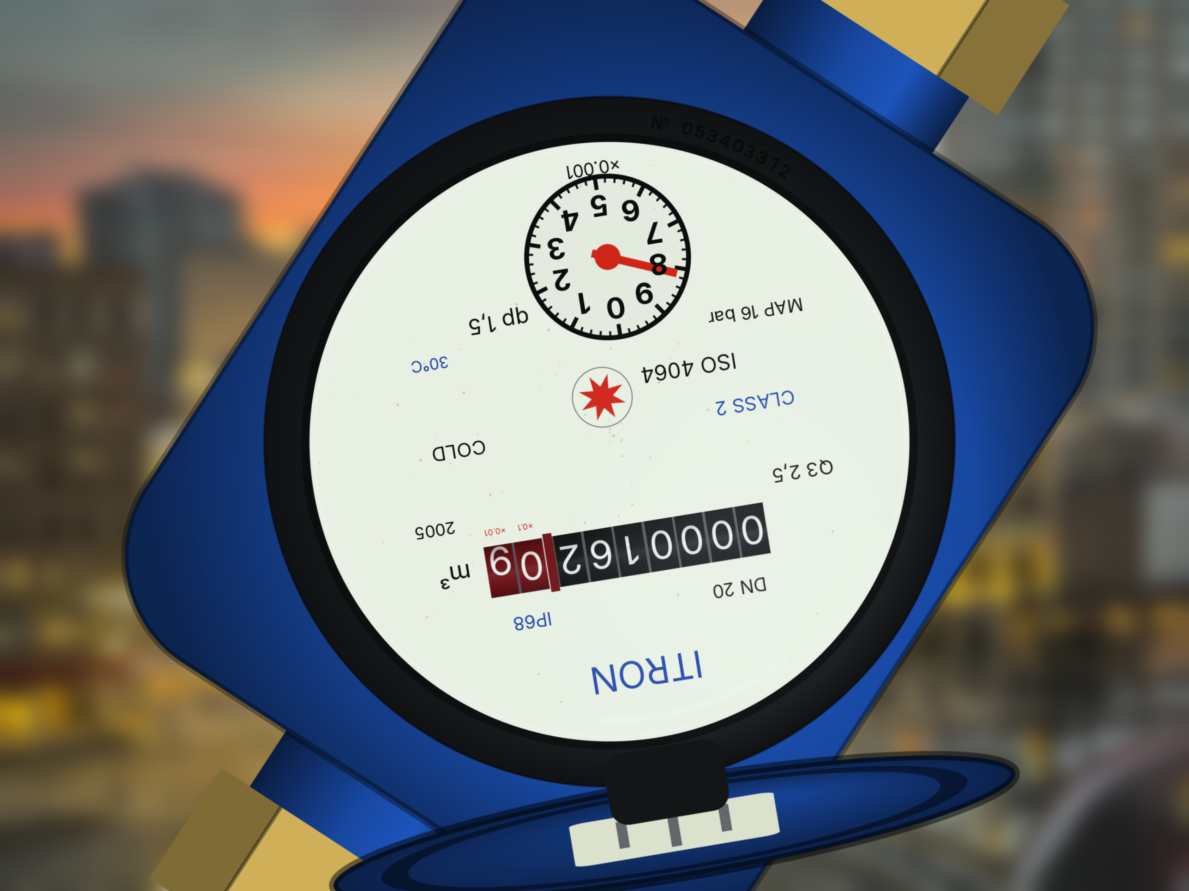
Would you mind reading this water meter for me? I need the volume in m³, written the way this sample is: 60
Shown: 162.088
